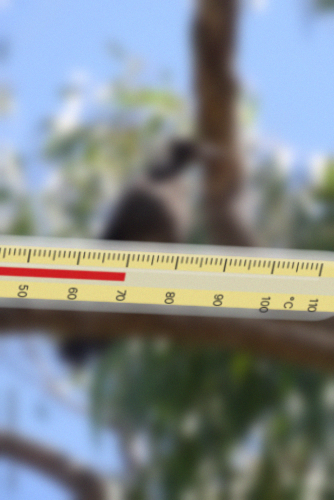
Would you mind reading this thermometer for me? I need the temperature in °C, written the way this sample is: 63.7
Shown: 70
